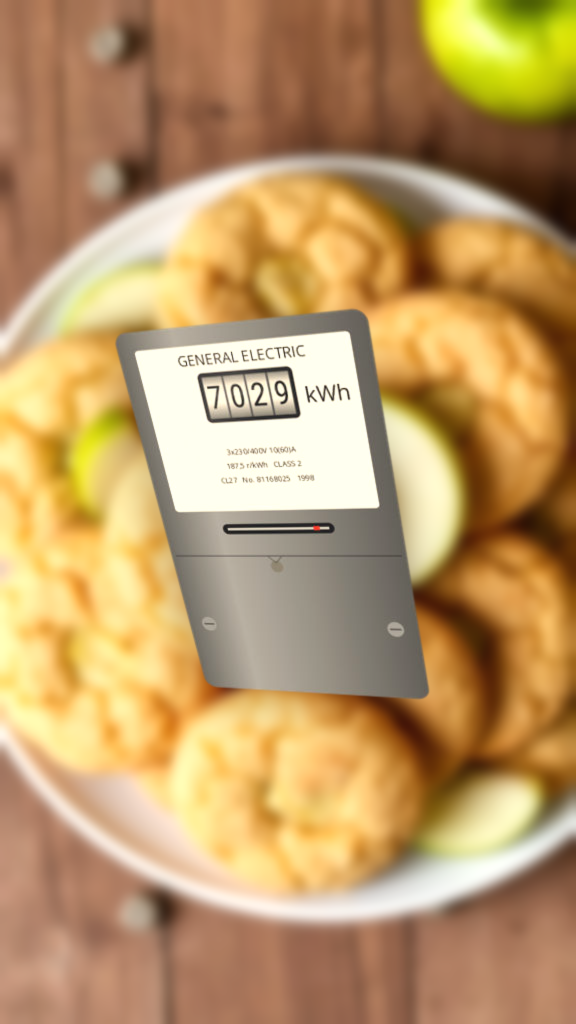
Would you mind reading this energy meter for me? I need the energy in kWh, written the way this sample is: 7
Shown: 7029
